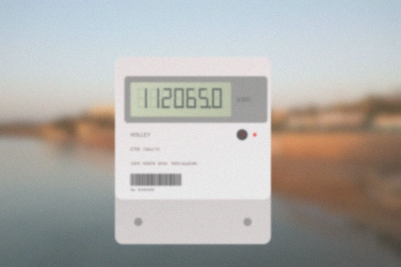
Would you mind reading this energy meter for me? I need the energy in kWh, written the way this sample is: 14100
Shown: 112065.0
